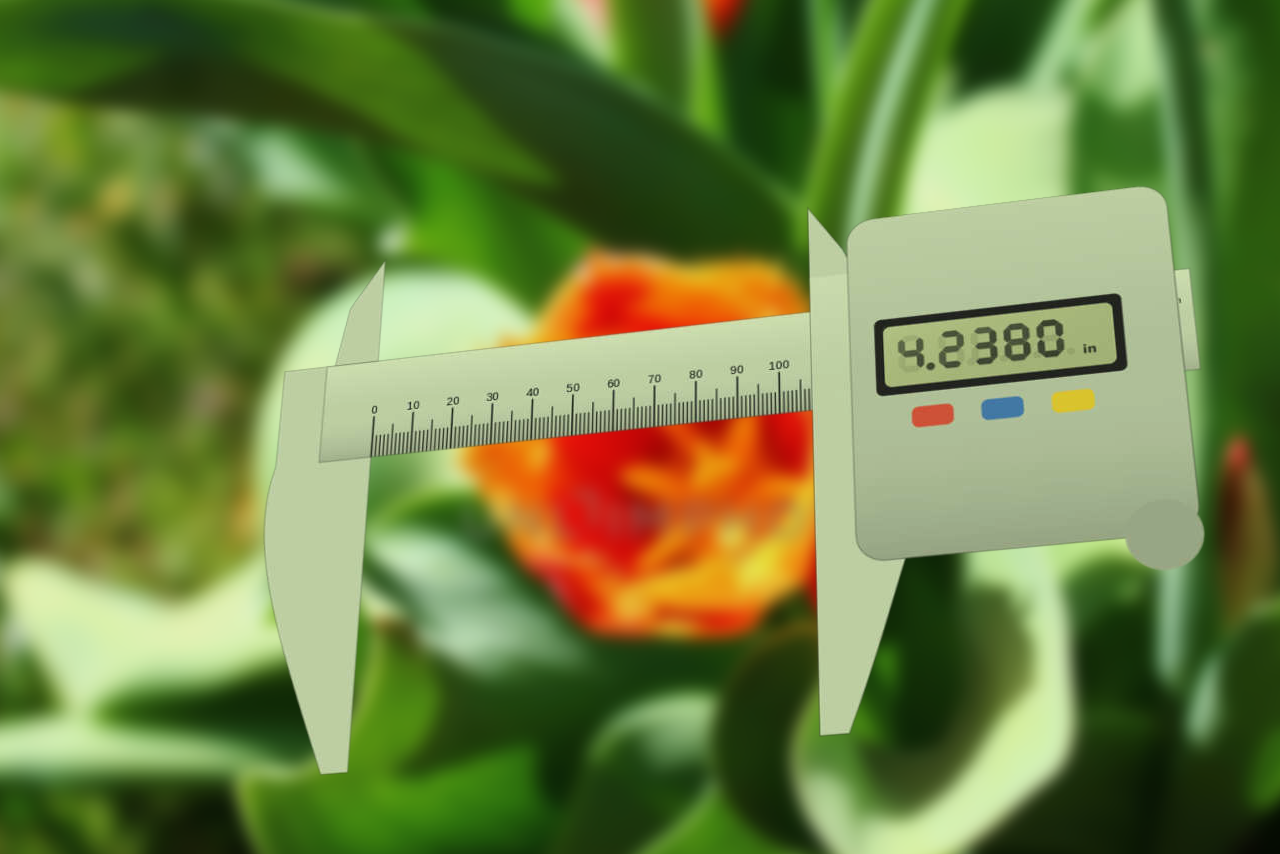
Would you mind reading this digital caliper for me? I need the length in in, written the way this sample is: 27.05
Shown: 4.2380
